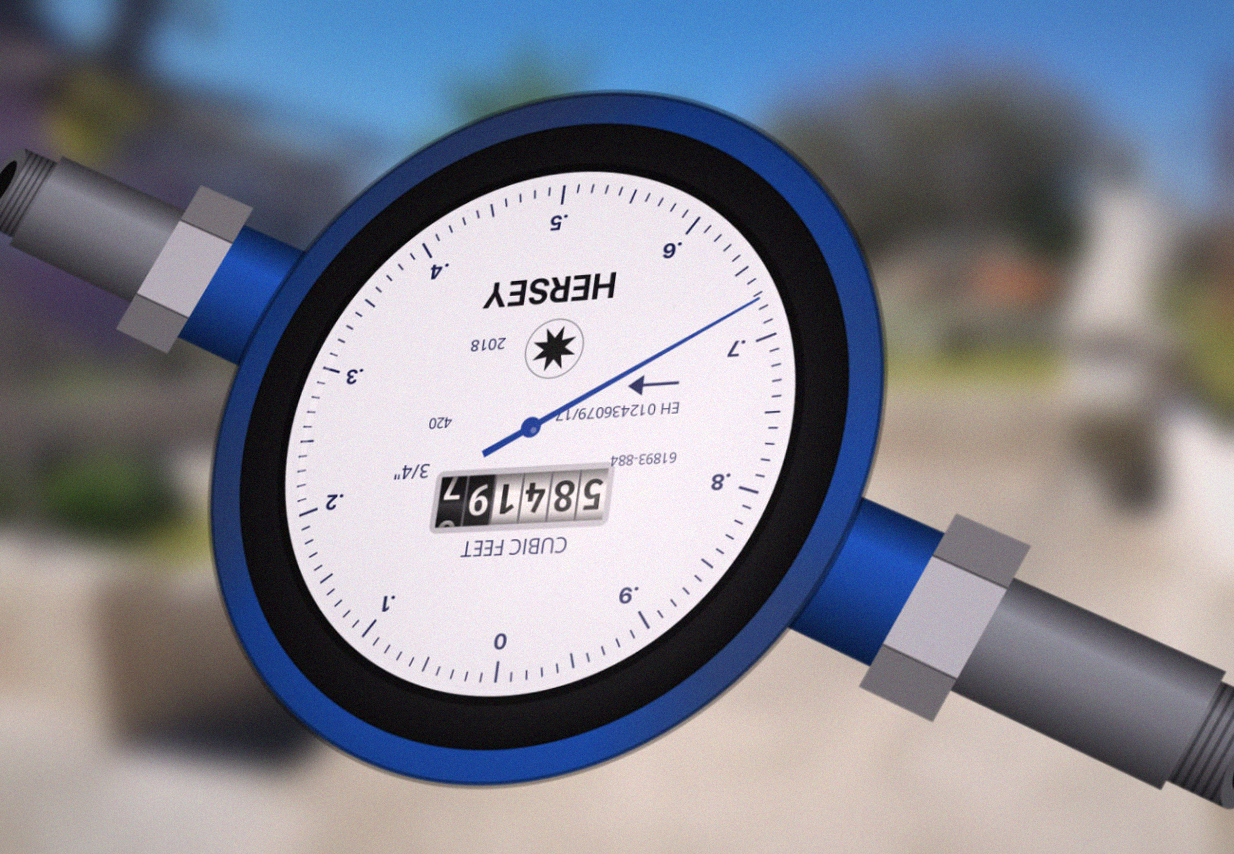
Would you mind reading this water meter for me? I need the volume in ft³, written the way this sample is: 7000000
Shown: 584196.67
